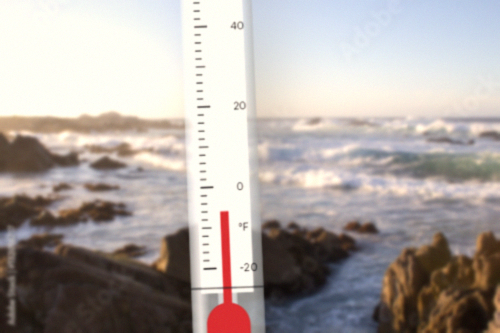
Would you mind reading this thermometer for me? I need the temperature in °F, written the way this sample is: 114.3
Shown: -6
